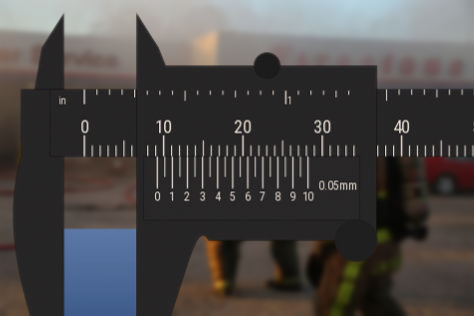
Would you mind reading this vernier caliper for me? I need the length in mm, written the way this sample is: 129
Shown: 9.2
